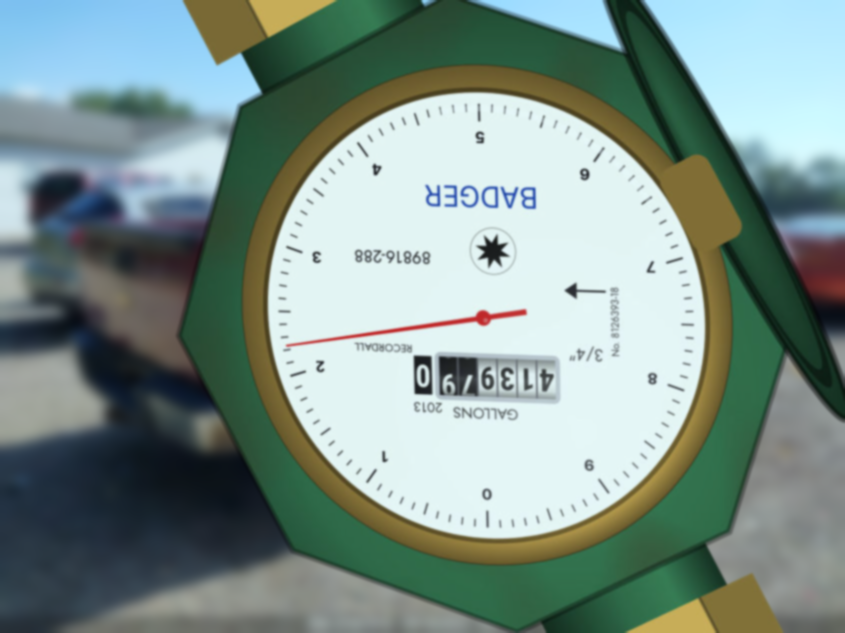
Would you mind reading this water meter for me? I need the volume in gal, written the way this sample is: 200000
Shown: 4139792.2
